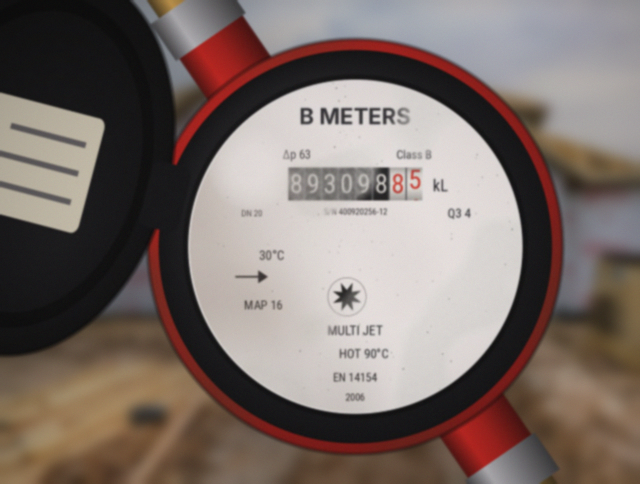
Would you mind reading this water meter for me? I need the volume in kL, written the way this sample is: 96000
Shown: 893098.85
